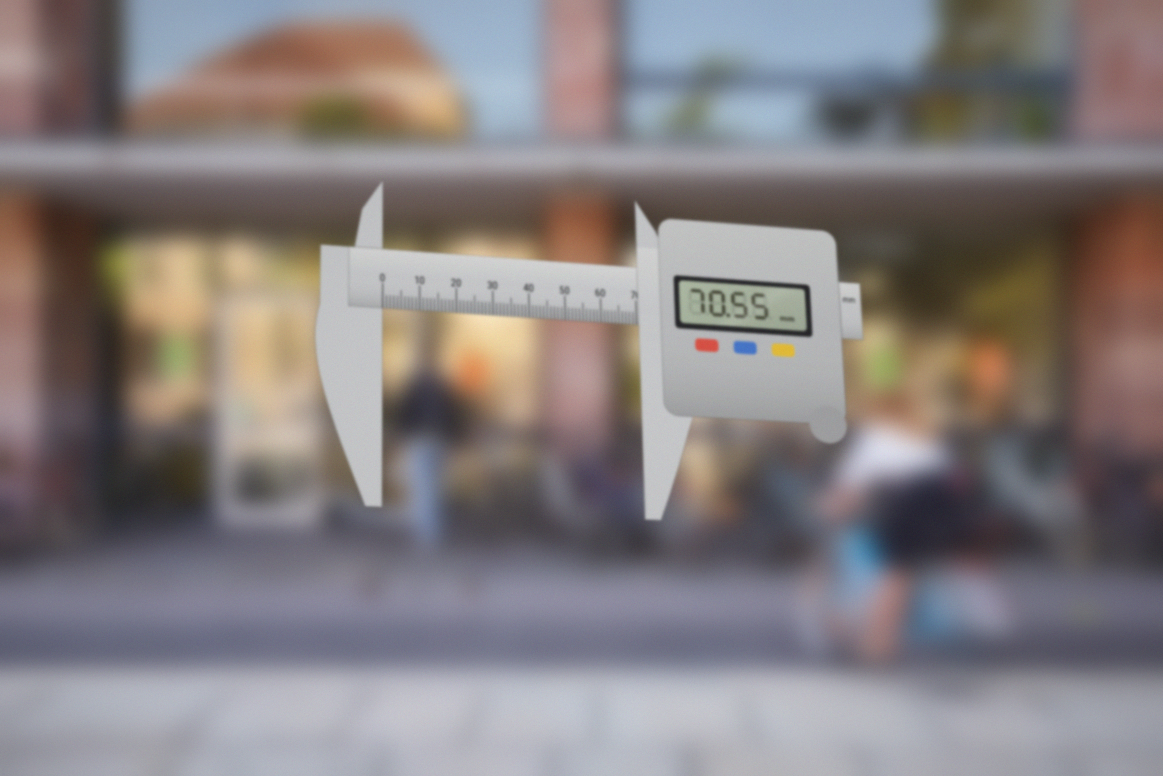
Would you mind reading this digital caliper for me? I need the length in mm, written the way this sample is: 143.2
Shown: 70.55
